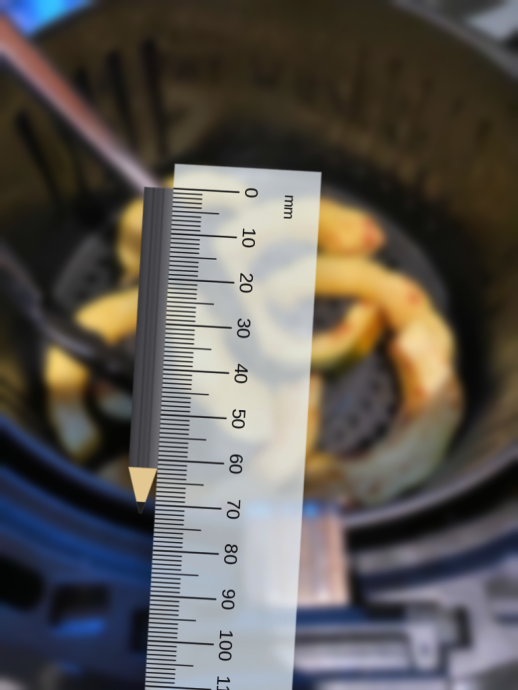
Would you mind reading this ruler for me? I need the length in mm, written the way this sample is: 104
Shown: 72
